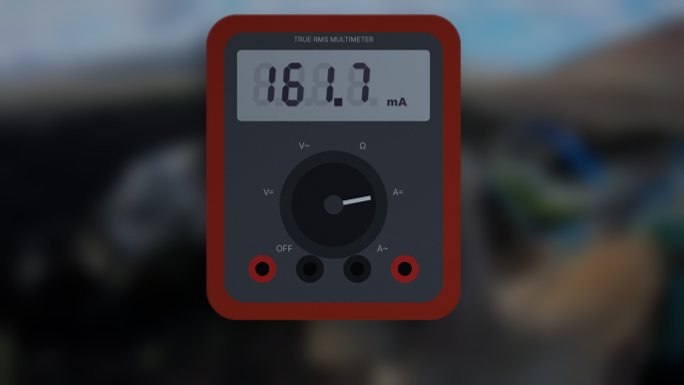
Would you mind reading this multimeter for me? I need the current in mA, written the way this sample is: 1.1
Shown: 161.7
